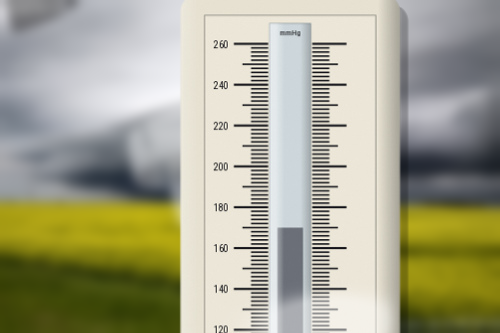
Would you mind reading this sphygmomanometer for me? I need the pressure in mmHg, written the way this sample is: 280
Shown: 170
